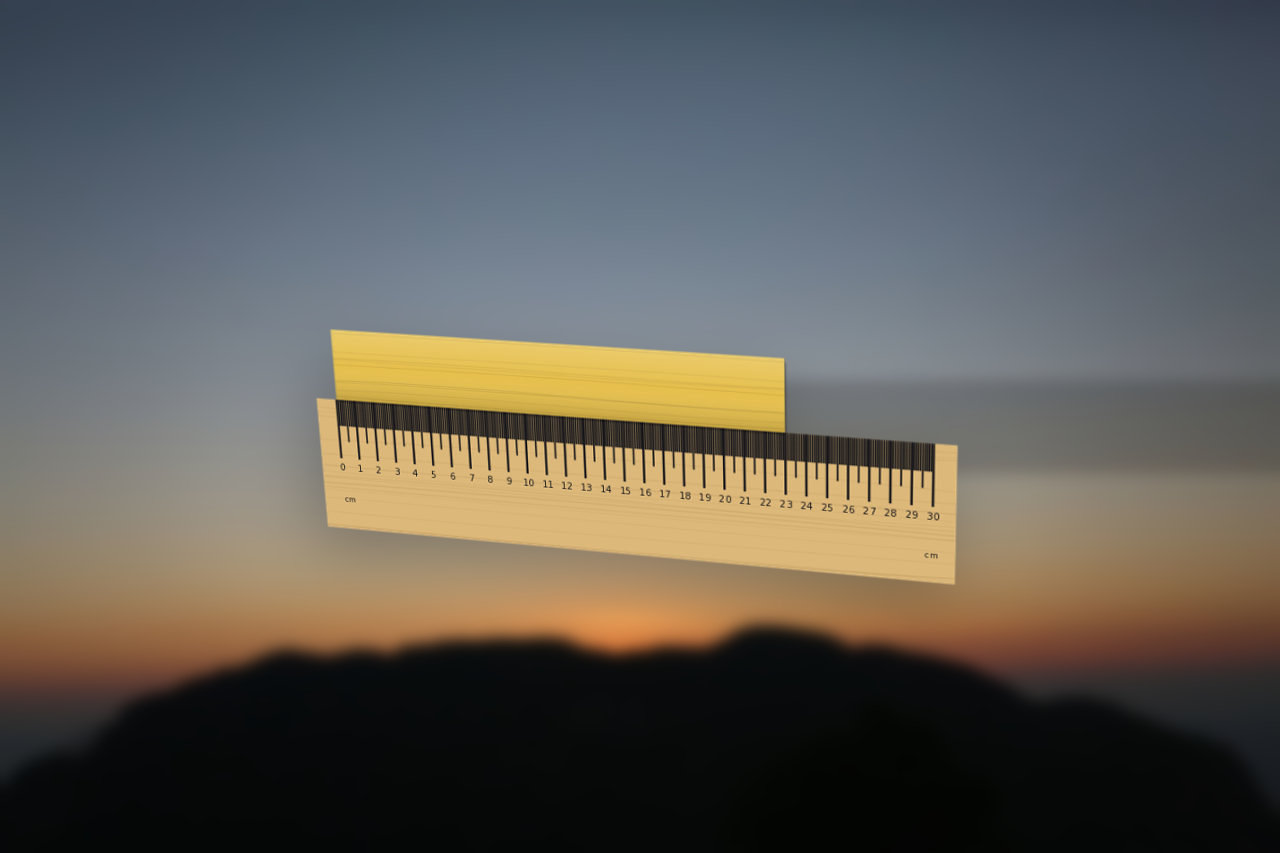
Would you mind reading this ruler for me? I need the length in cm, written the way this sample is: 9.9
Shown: 23
